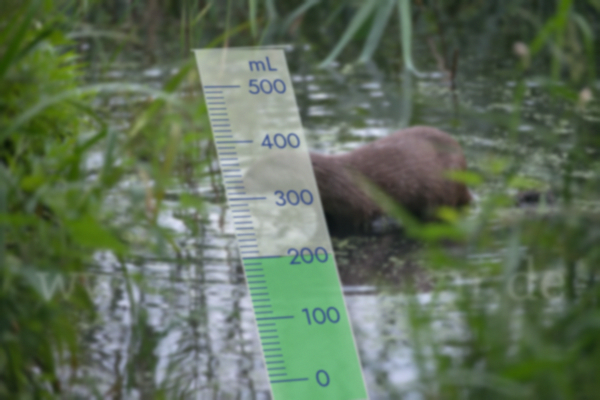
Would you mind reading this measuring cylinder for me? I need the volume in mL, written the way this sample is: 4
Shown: 200
